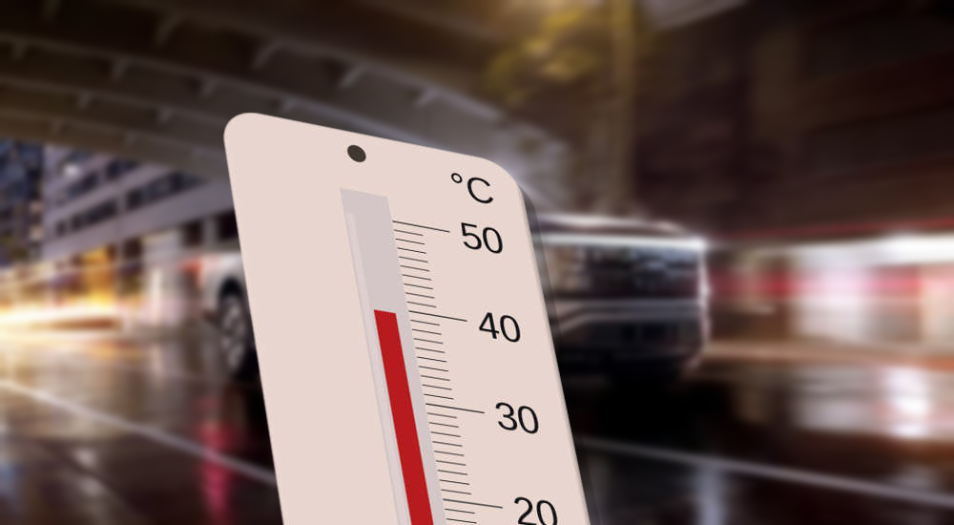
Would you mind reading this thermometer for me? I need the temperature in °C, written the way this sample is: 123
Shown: 39.5
